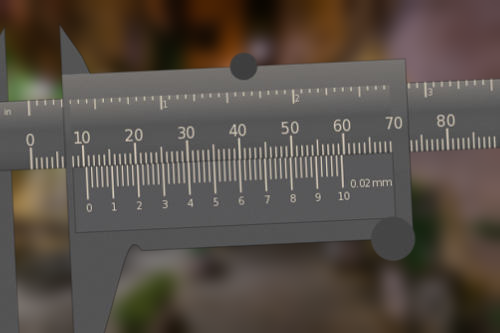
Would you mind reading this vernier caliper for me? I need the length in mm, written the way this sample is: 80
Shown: 10.5
